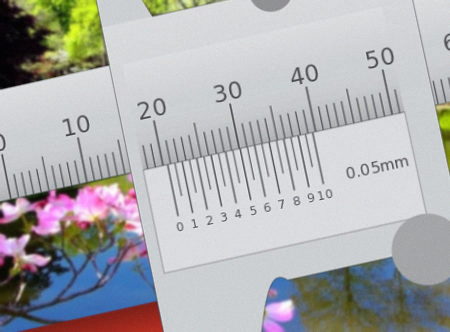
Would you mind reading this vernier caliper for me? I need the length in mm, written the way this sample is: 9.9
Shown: 20.6
